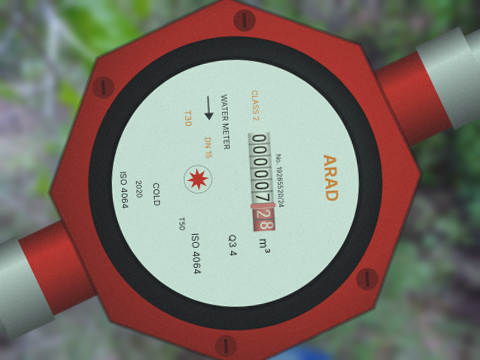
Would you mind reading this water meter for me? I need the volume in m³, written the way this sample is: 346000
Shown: 7.28
